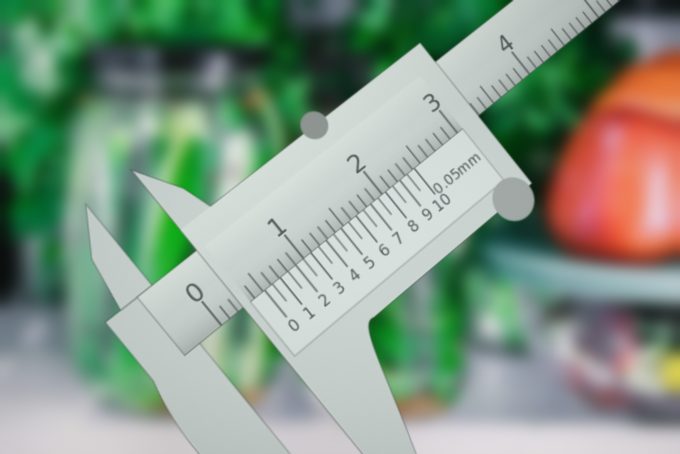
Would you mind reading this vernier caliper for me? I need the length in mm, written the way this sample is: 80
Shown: 5.2
